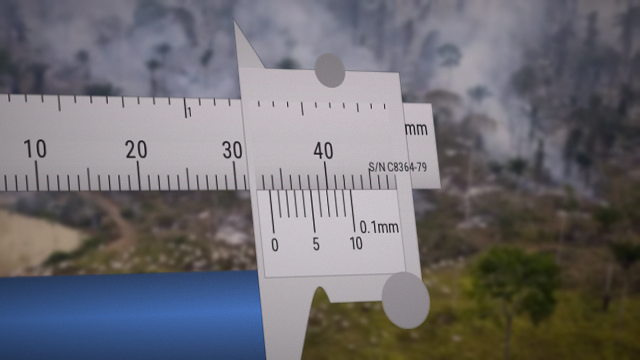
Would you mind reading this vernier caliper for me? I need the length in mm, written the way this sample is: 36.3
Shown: 33.6
